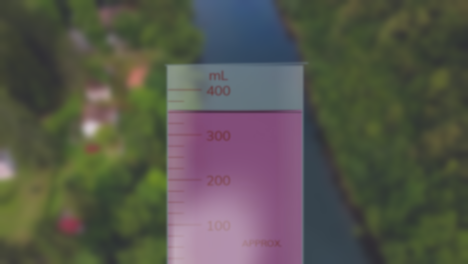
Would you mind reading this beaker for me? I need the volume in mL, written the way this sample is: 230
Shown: 350
